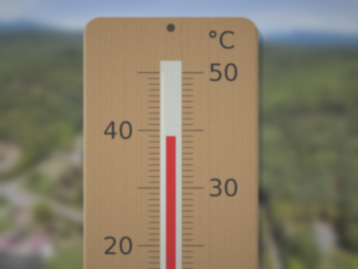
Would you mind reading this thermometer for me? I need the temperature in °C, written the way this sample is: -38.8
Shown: 39
